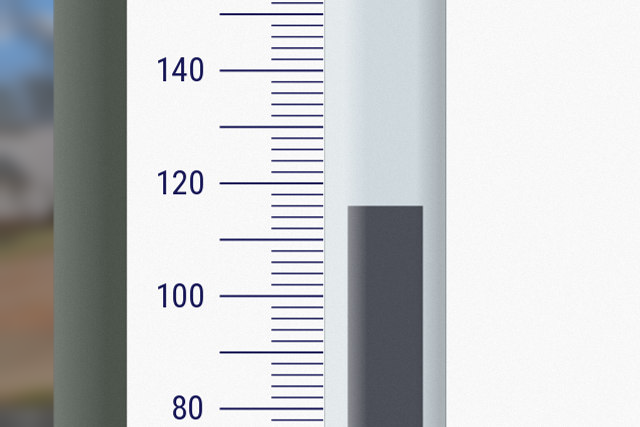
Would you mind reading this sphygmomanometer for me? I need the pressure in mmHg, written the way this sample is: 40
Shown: 116
